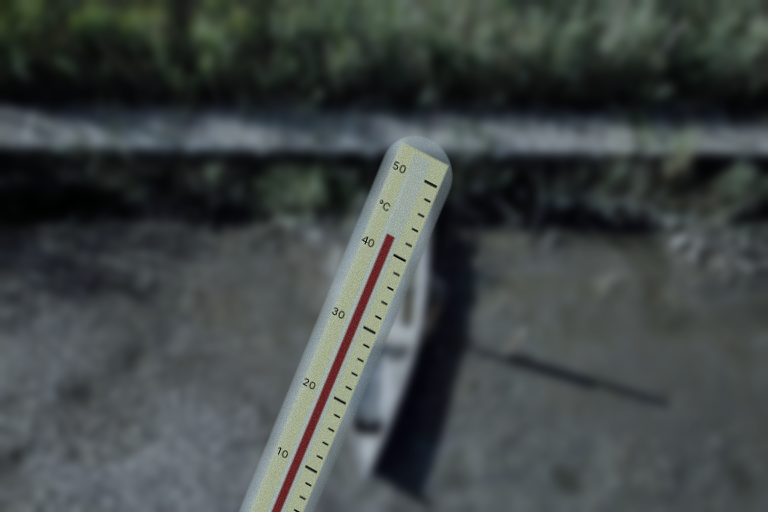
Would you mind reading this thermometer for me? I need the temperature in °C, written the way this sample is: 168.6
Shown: 42
